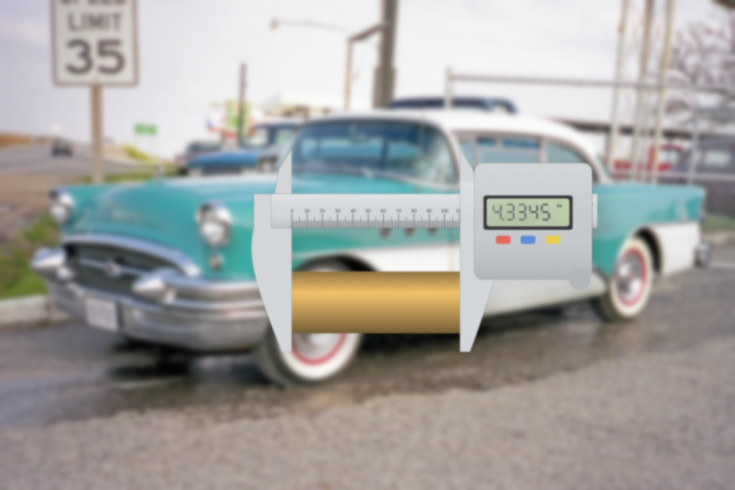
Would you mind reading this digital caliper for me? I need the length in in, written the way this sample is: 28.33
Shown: 4.3345
